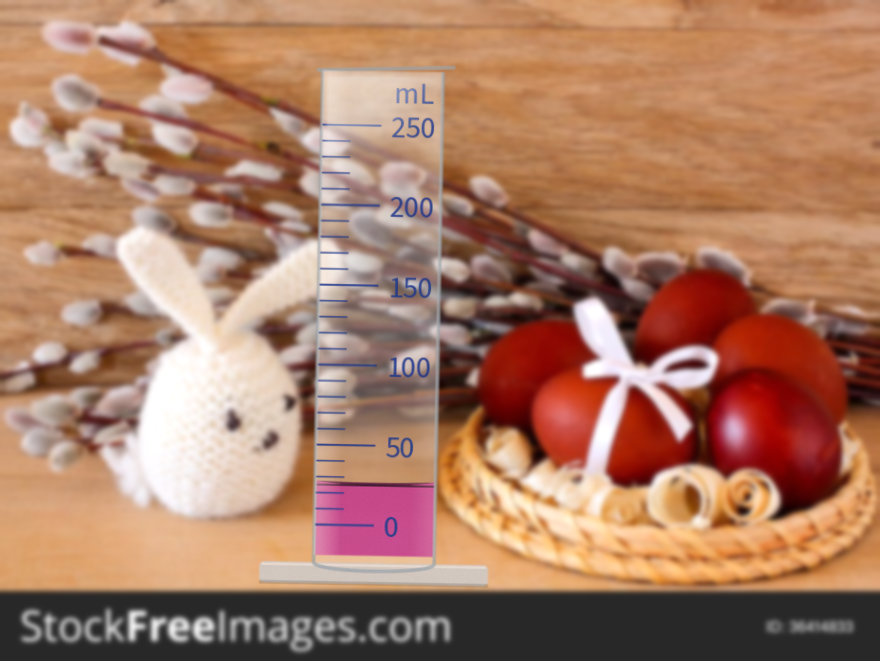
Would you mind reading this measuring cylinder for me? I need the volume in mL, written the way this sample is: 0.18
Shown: 25
